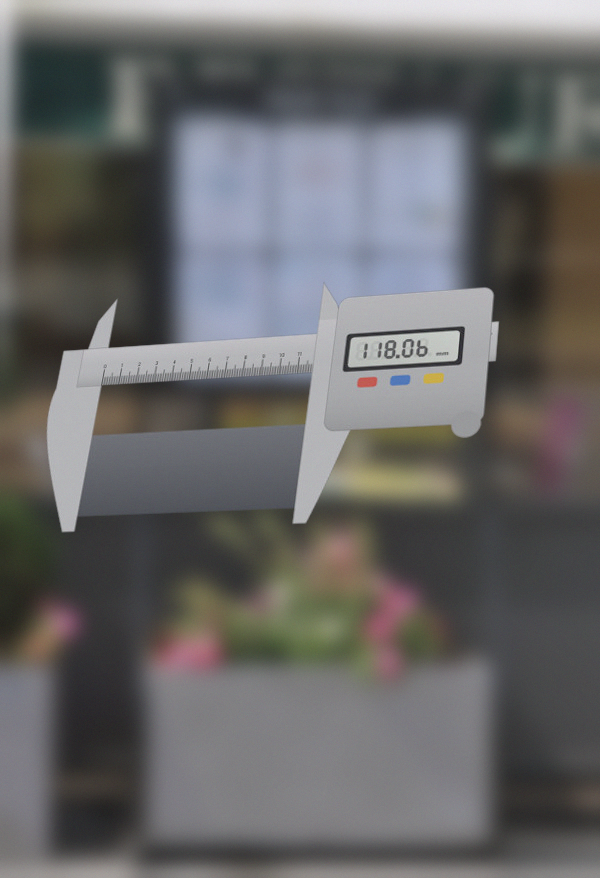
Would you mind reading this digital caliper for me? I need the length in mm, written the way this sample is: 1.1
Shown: 118.06
